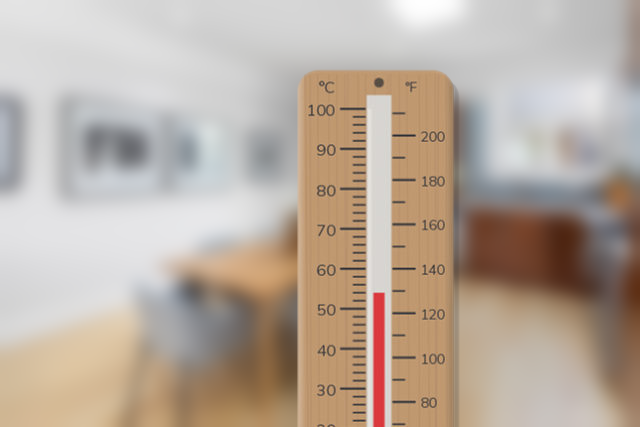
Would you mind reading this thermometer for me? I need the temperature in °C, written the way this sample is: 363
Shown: 54
